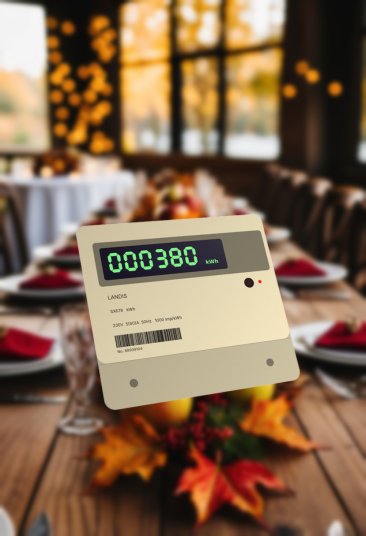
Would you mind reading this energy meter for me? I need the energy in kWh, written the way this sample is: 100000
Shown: 380
